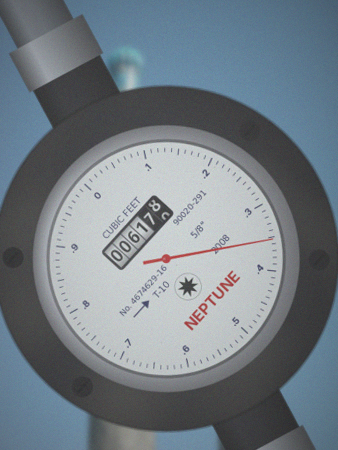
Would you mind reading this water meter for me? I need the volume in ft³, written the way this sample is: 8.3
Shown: 6178.35
